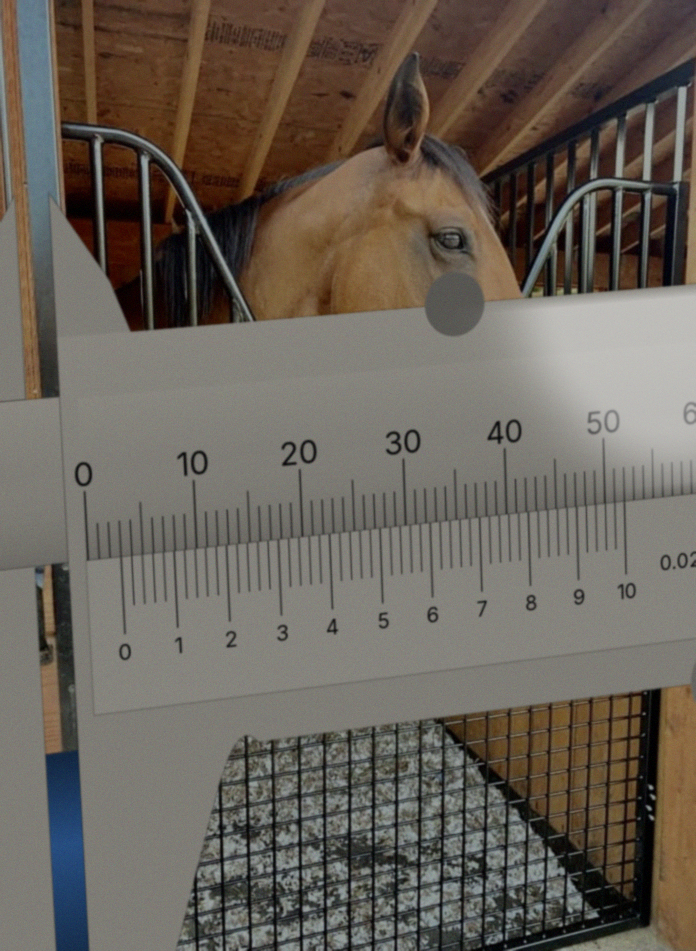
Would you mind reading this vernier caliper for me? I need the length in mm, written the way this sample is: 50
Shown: 3.0
